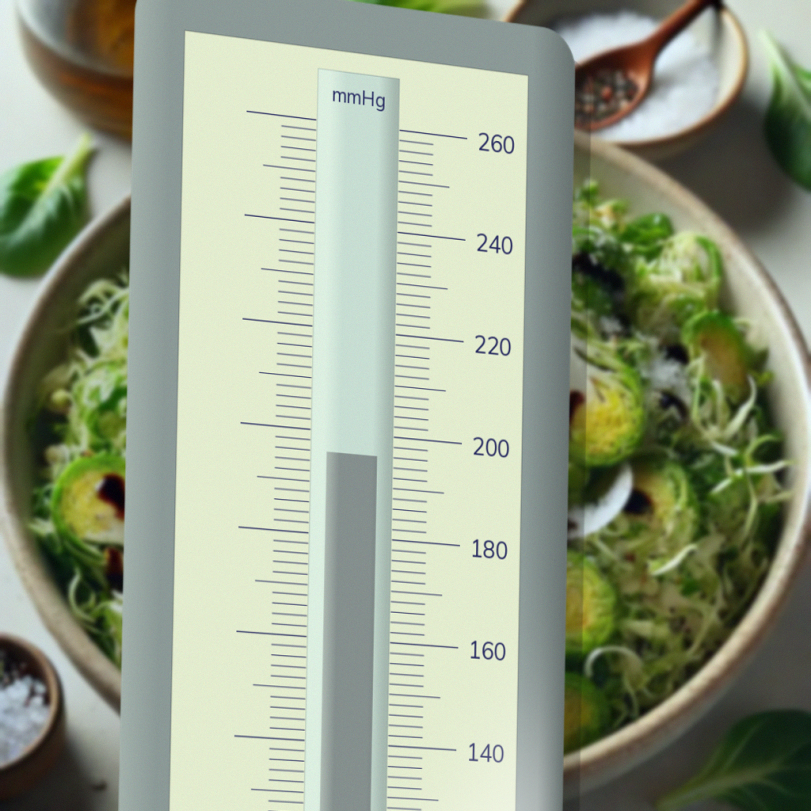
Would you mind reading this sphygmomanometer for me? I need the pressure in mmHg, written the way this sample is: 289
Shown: 196
